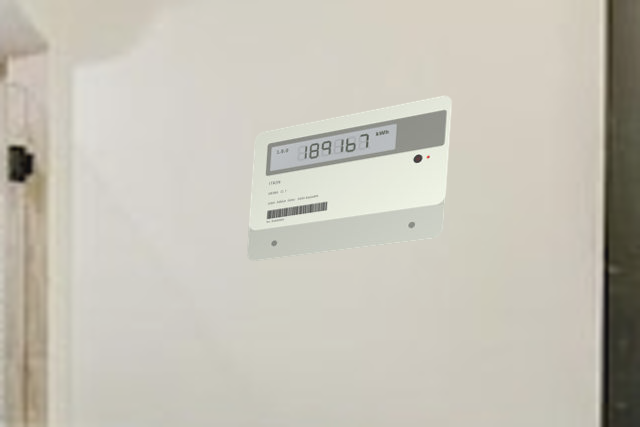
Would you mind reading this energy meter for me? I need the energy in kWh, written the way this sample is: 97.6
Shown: 189167
